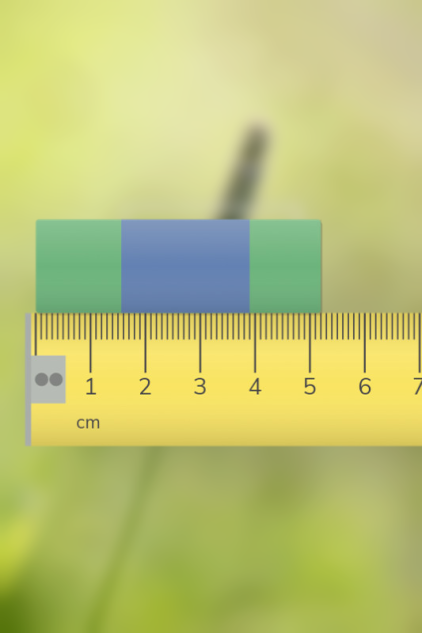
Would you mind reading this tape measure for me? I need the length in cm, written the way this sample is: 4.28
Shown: 5.2
